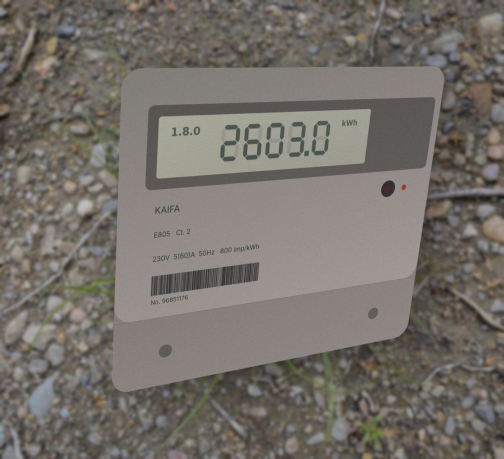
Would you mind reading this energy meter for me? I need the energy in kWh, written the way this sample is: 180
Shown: 2603.0
